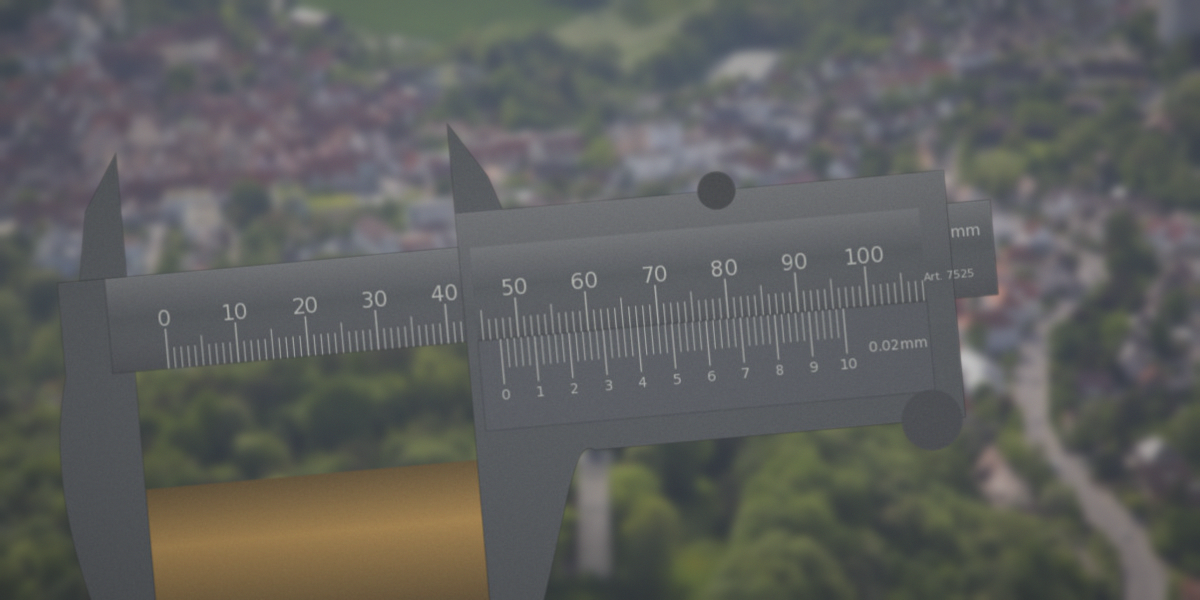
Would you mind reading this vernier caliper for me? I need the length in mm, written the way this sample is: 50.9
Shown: 47.4
